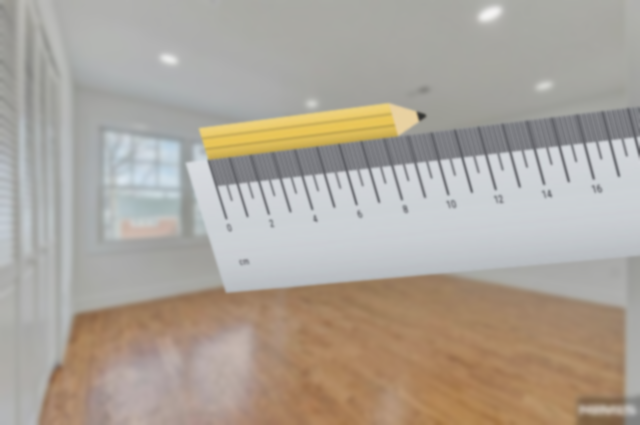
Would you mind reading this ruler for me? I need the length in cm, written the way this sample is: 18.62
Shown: 10
